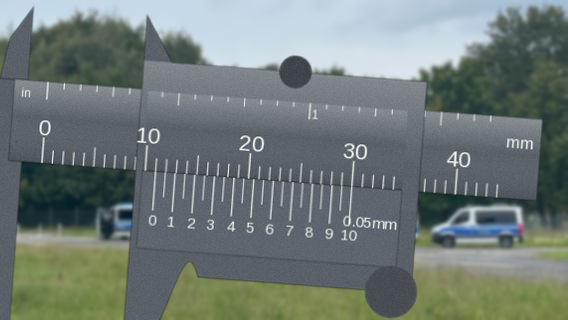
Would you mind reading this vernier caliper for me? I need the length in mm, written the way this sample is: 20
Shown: 11.0
